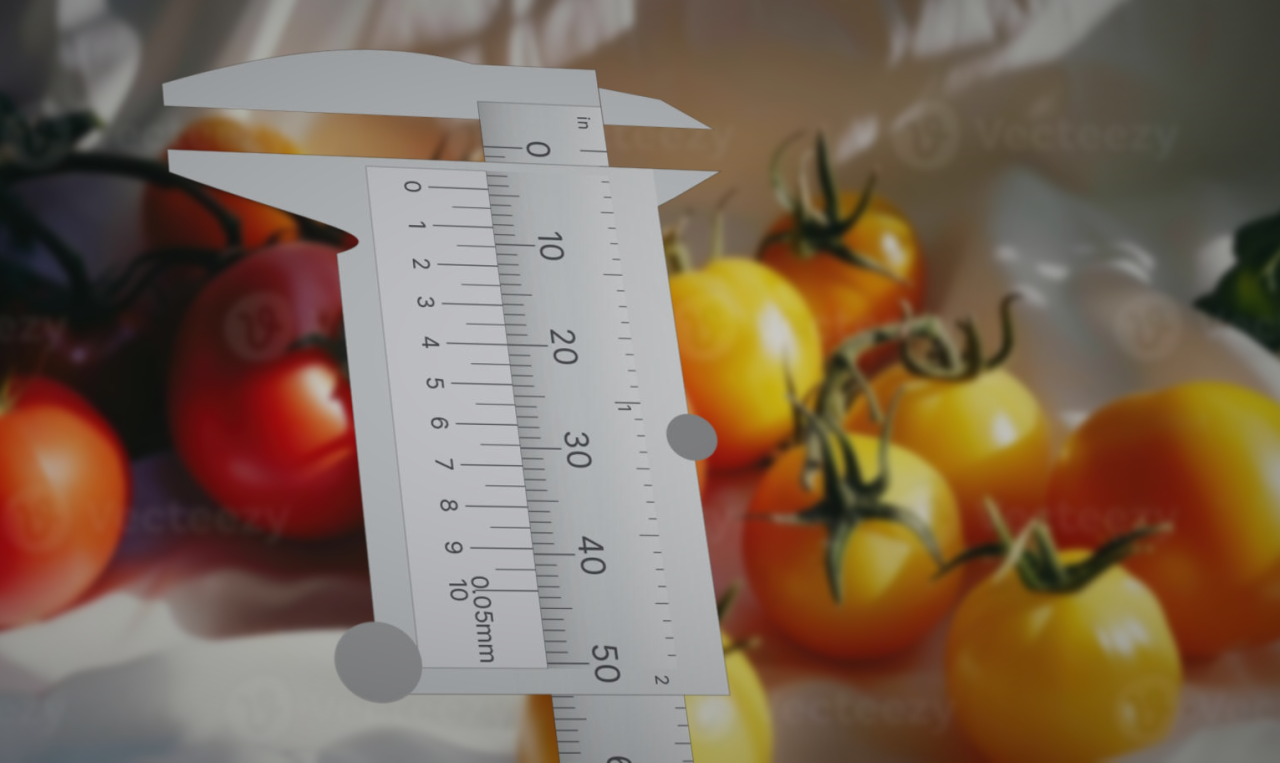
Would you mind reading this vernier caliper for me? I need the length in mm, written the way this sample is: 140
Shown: 4.4
